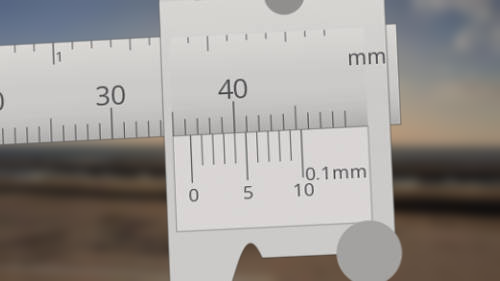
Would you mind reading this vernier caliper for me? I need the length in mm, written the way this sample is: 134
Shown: 36.4
